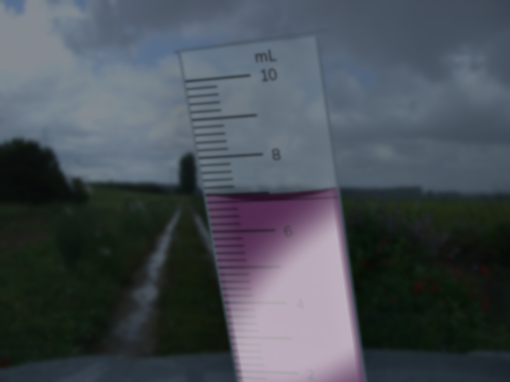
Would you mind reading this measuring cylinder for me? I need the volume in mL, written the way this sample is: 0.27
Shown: 6.8
